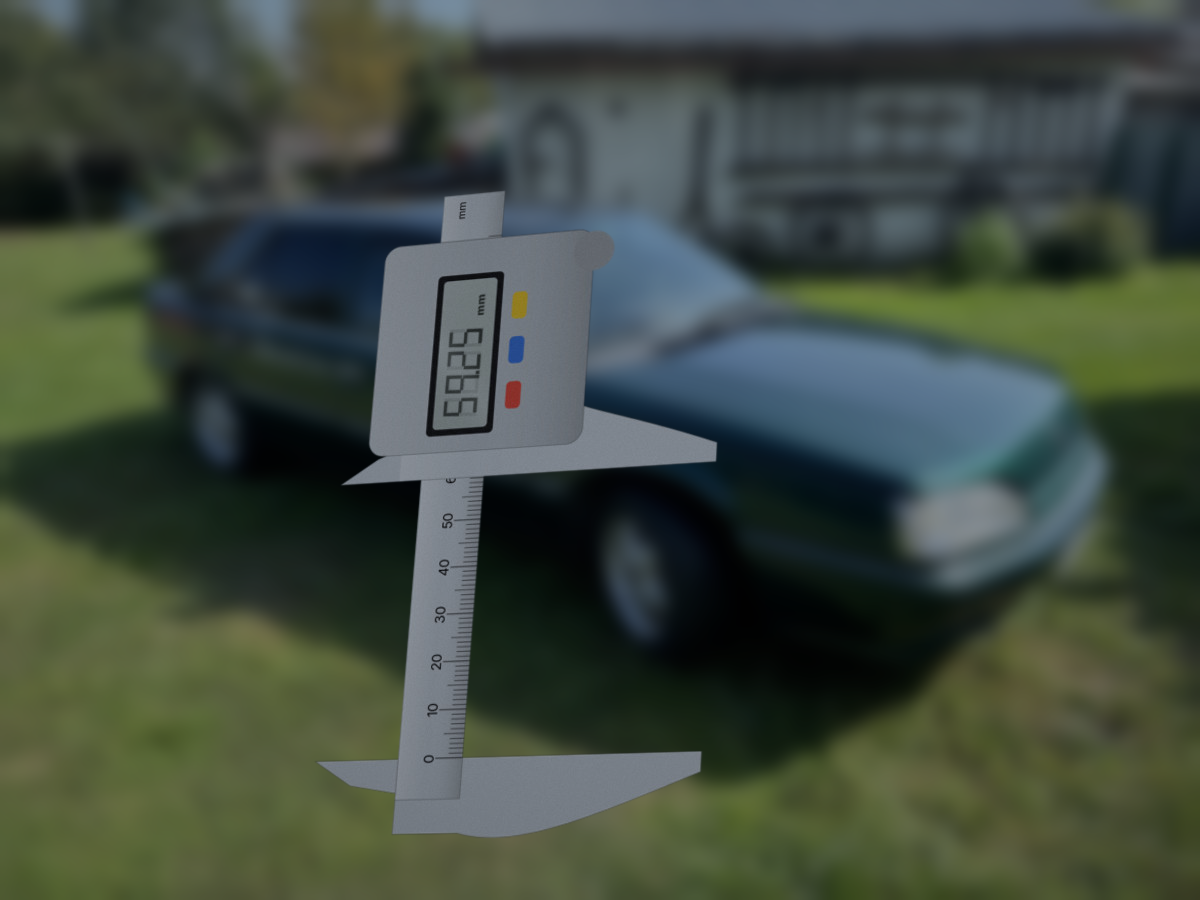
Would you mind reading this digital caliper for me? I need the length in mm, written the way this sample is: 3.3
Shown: 59.25
